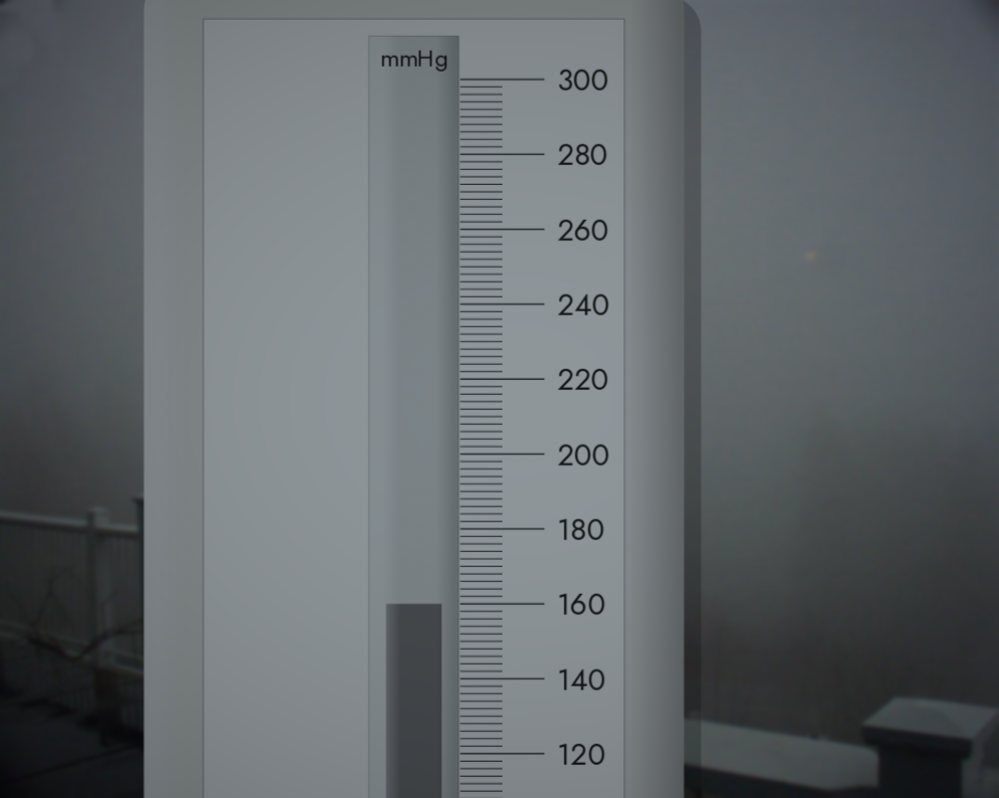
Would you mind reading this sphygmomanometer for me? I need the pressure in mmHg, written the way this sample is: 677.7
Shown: 160
